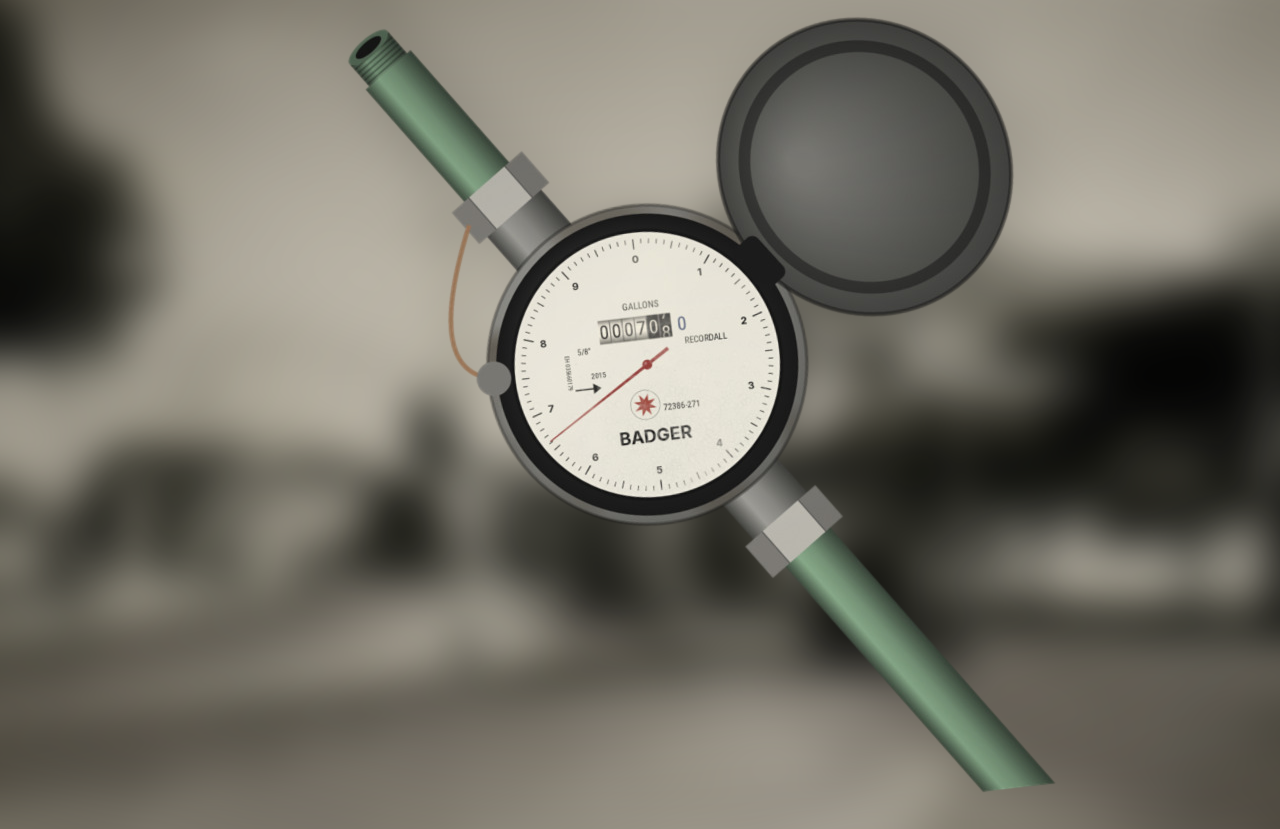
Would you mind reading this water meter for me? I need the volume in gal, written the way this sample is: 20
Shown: 7076.6
